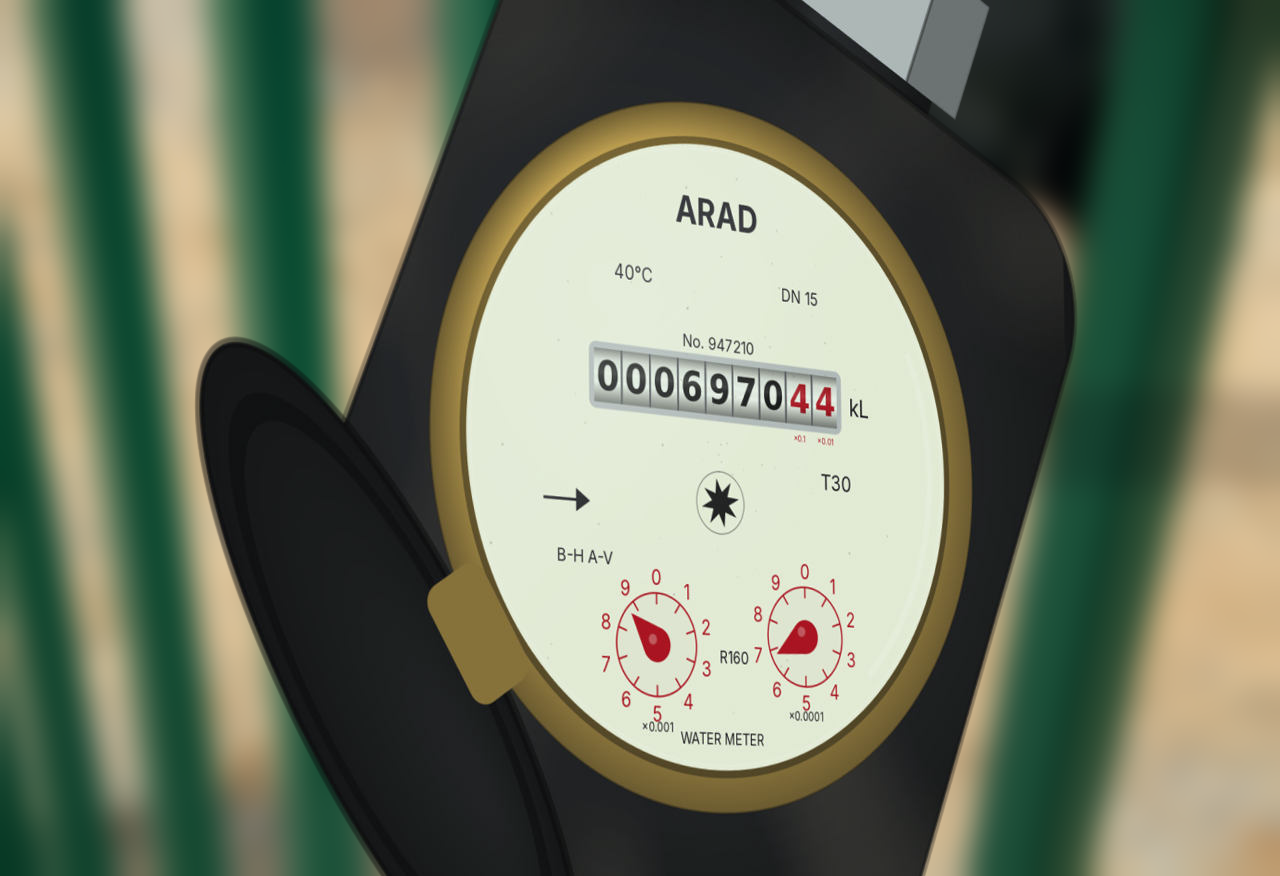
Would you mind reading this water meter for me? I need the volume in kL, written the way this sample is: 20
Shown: 6970.4486
